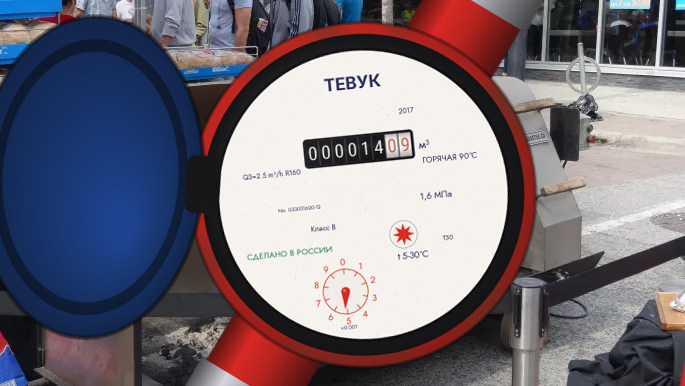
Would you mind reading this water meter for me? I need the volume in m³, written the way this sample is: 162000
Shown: 14.095
